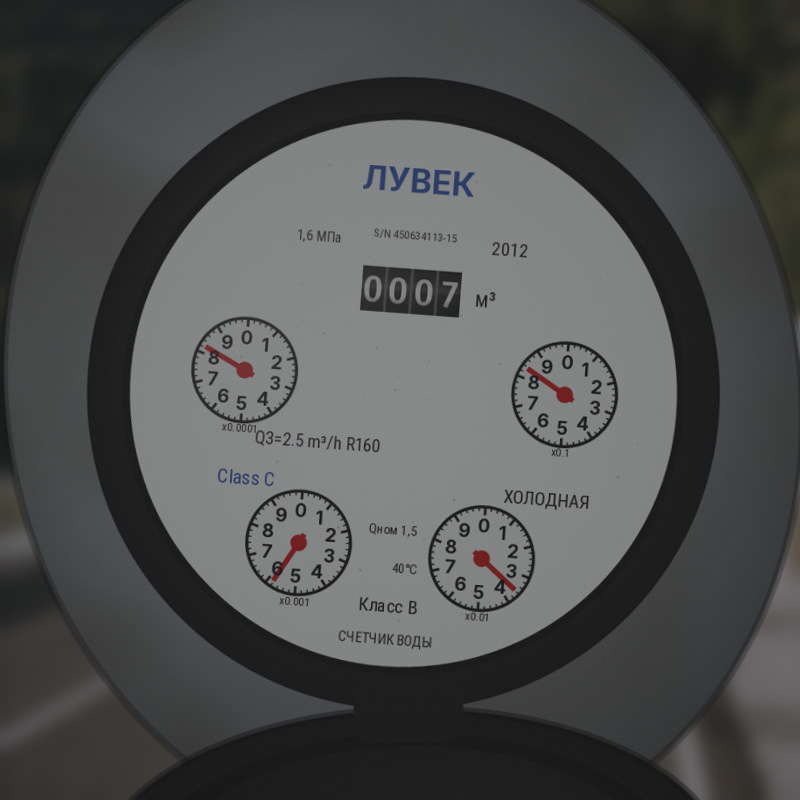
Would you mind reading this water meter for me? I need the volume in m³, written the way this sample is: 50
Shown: 7.8358
